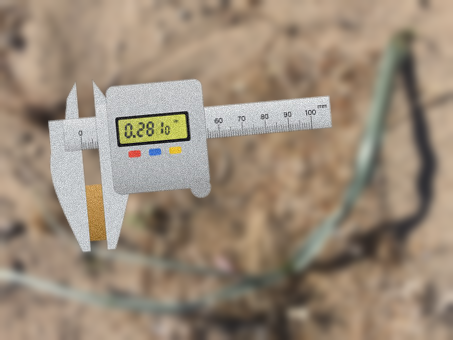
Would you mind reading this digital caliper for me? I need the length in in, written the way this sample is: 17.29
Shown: 0.2810
